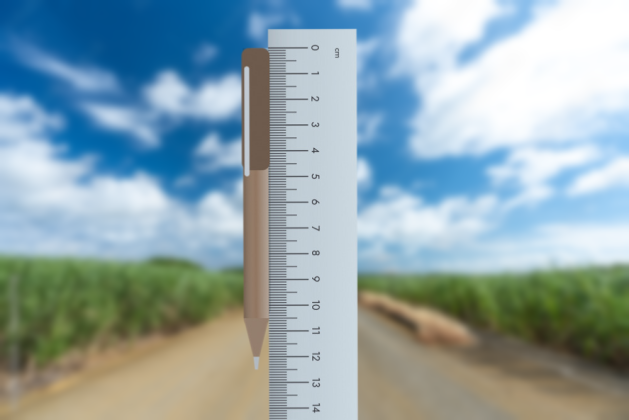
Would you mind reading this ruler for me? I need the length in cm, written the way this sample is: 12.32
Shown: 12.5
